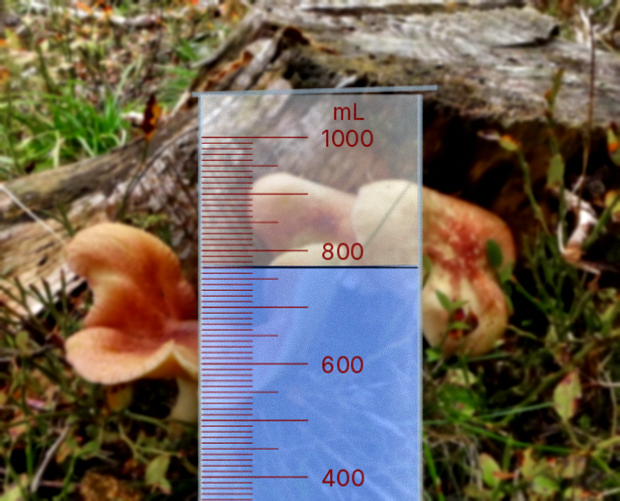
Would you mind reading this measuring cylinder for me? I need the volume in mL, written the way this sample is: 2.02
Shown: 770
